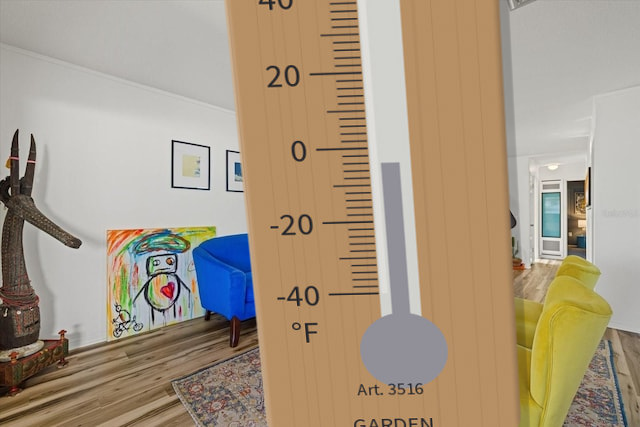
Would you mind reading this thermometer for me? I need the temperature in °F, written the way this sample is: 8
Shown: -4
